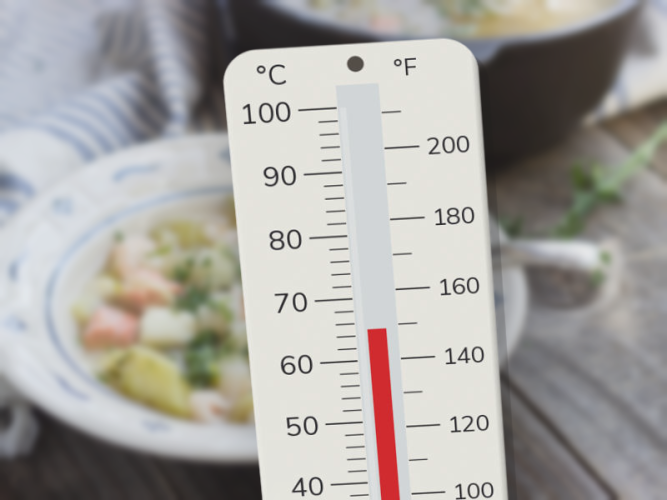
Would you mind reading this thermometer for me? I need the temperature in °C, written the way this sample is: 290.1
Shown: 65
